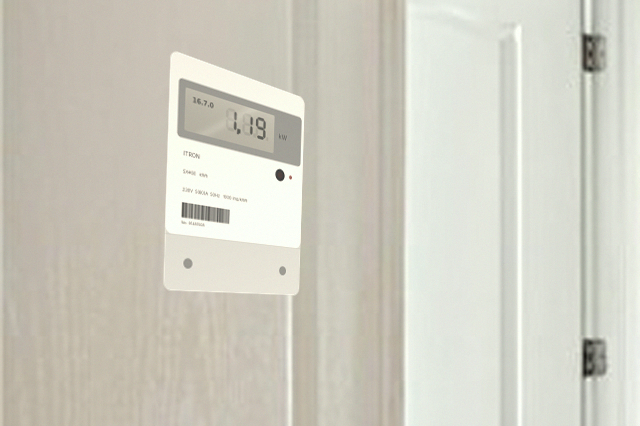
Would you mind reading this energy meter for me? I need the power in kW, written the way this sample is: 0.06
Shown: 1.19
